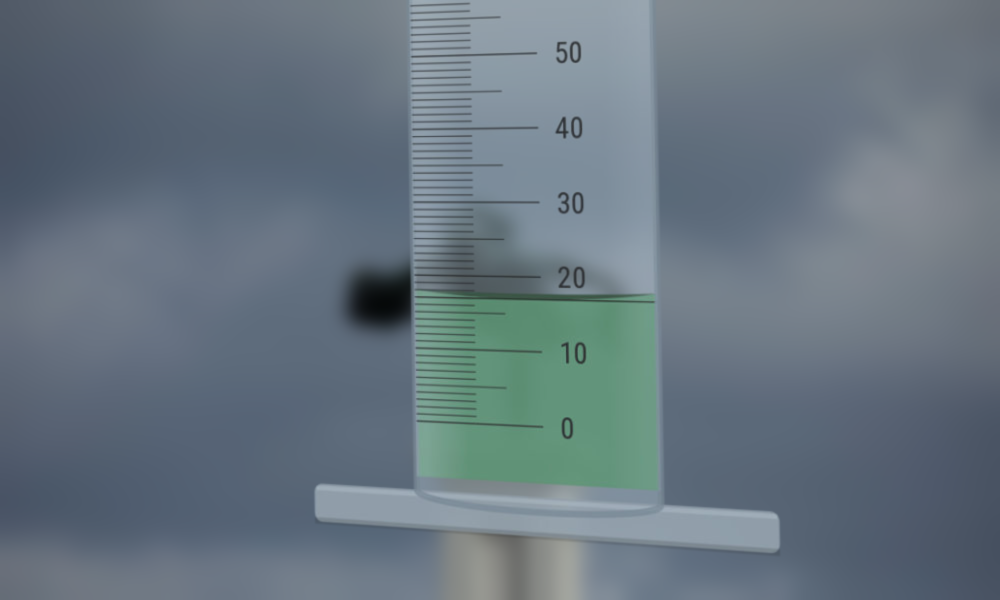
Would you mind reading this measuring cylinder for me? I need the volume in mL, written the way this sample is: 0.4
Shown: 17
